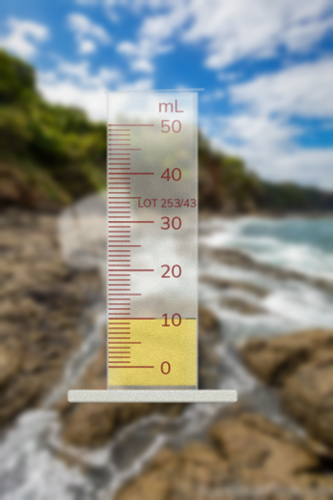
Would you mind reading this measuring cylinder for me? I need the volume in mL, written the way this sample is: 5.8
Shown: 10
